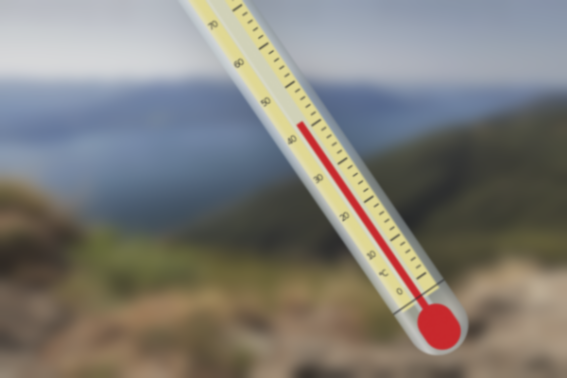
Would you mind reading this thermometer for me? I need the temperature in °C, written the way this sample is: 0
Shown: 42
